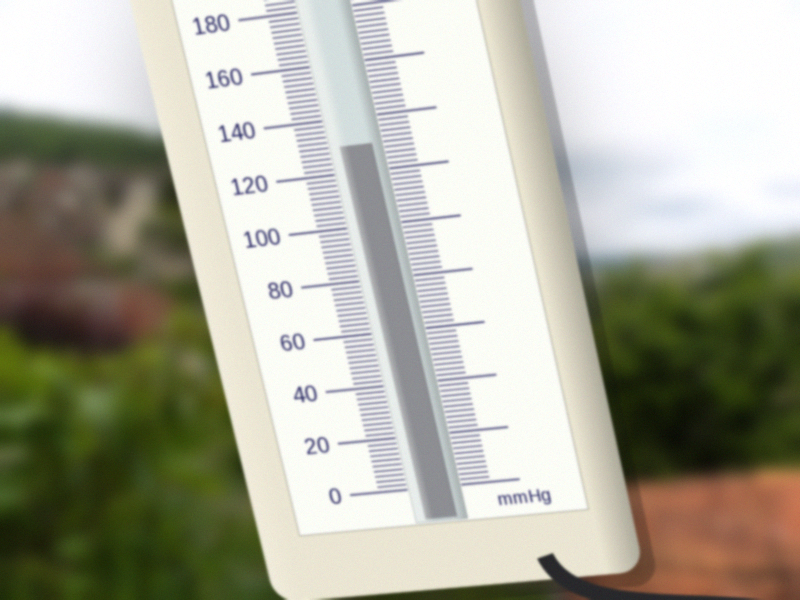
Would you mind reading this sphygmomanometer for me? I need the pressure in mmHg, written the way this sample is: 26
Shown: 130
